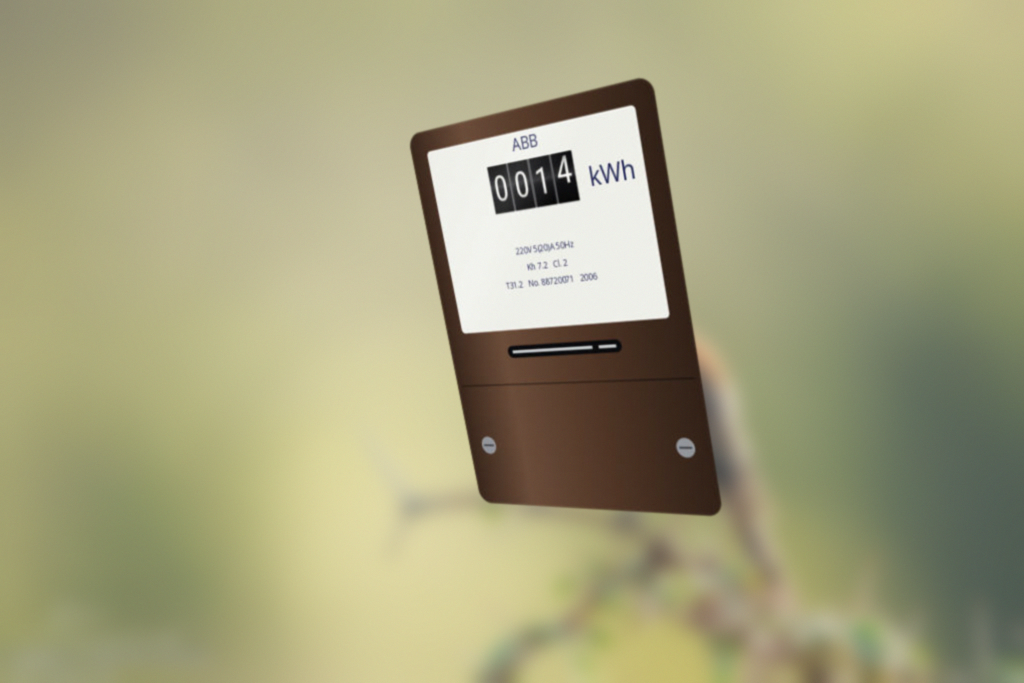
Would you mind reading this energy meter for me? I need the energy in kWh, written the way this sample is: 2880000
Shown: 14
